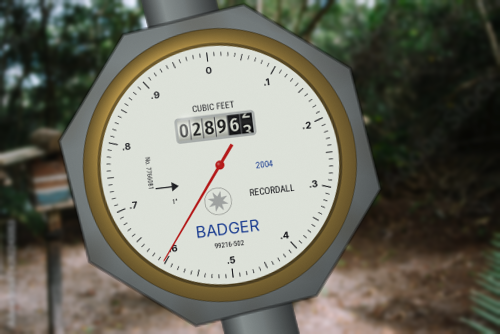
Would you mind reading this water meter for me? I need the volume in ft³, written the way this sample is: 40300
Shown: 28962.60
